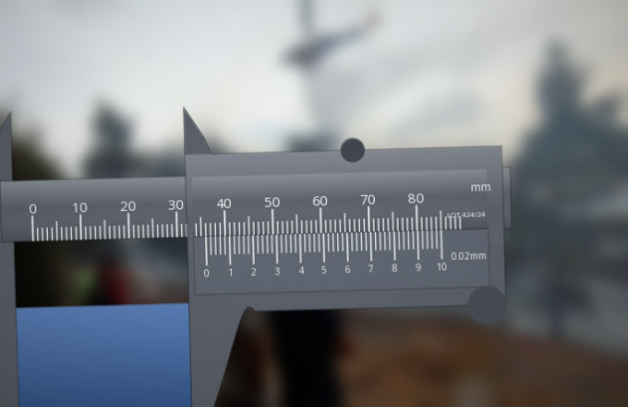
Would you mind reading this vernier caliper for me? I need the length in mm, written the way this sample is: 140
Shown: 36.0
